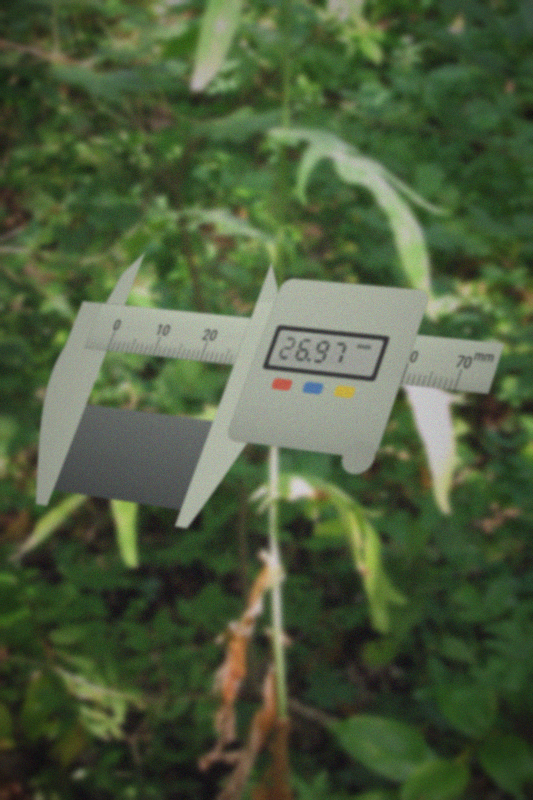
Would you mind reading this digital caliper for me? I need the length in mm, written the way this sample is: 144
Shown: 26.97
